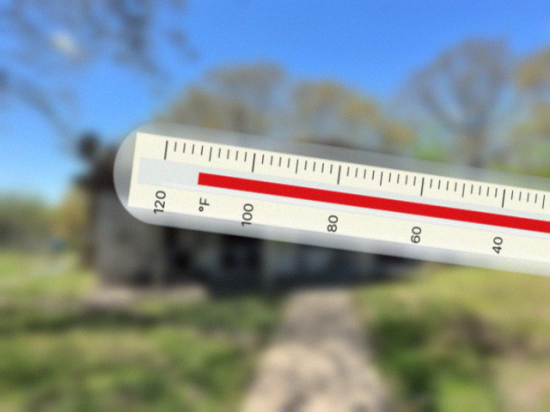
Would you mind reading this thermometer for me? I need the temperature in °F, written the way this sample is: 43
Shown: 112
